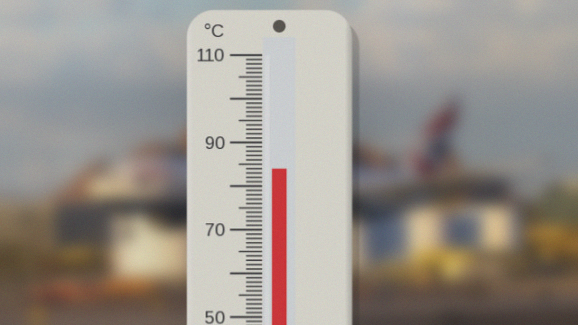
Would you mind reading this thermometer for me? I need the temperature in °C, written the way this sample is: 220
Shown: 84
